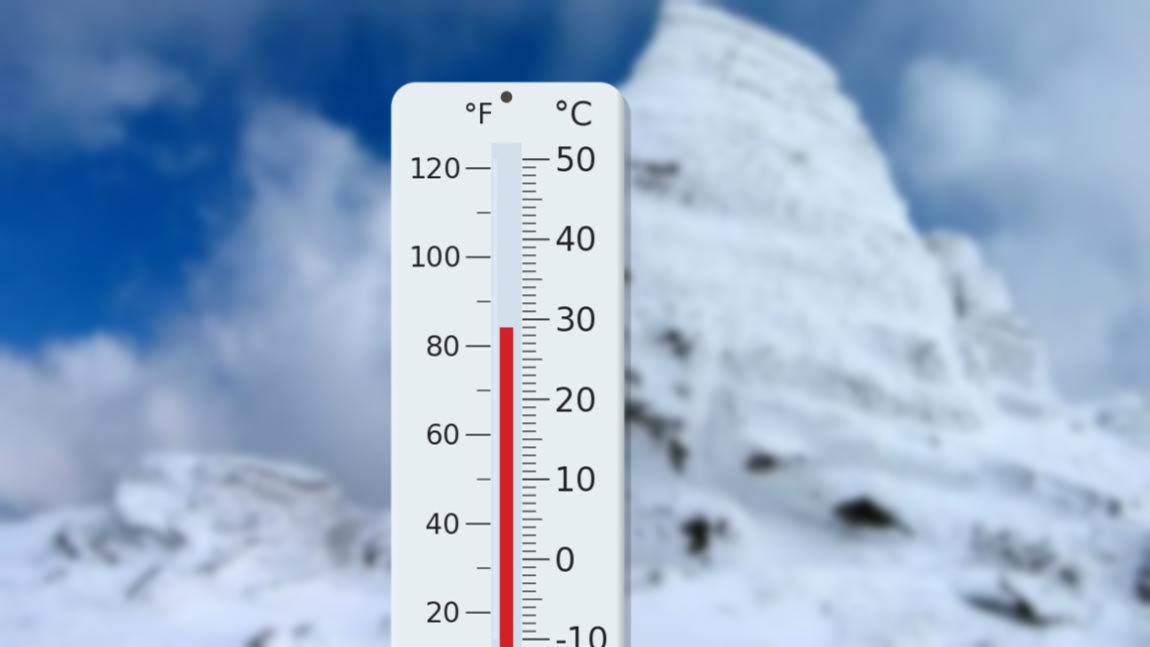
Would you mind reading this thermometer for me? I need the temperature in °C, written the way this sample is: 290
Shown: 29
